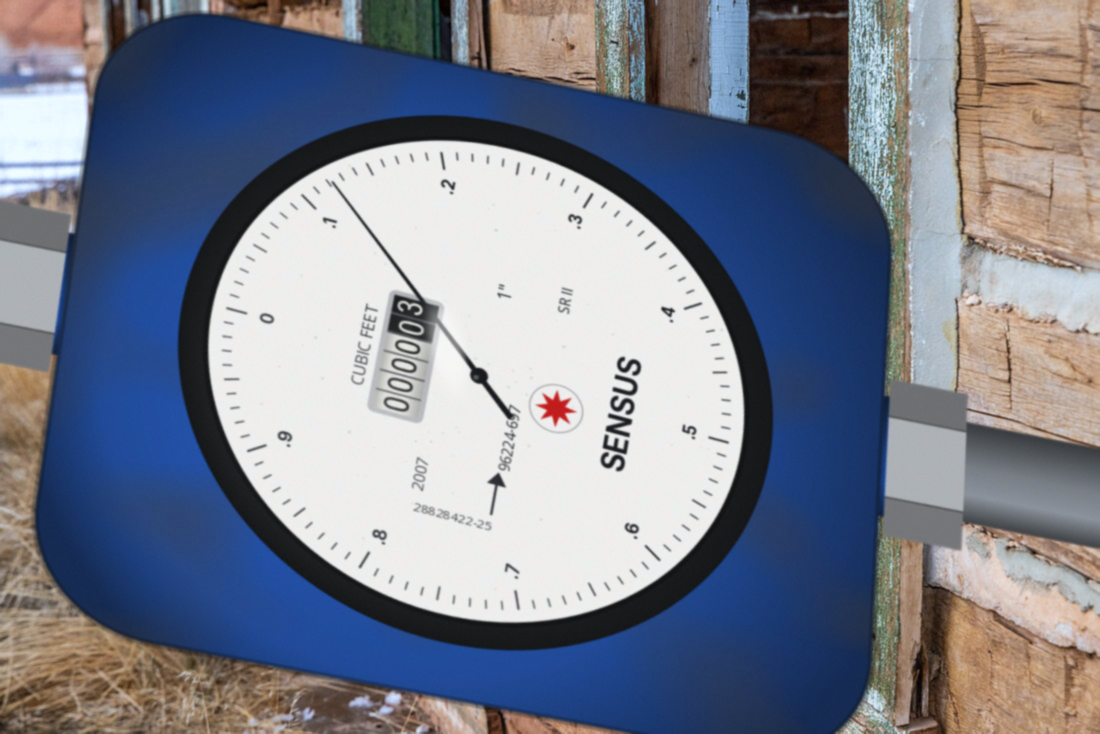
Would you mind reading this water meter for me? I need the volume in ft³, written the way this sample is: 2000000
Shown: 3.12
